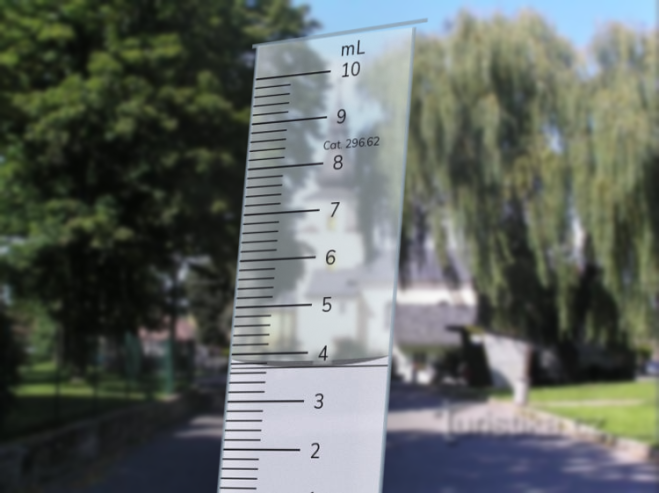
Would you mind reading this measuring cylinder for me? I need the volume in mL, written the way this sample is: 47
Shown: 3.7
